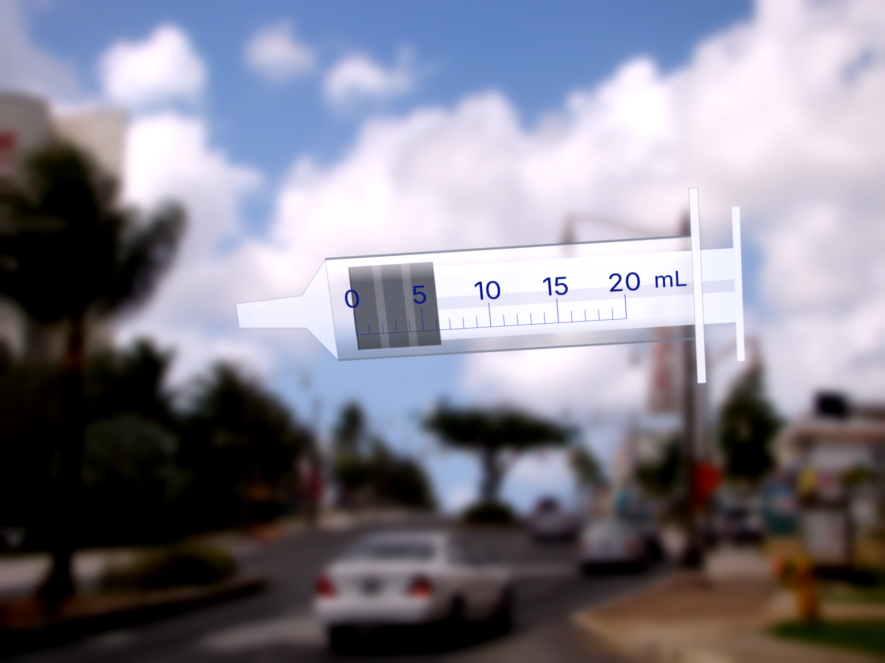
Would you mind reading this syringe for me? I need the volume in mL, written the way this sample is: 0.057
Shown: 0
